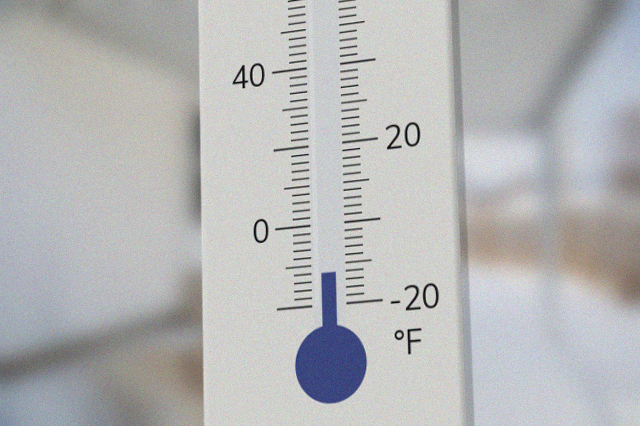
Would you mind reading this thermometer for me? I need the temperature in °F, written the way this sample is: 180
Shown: -12
